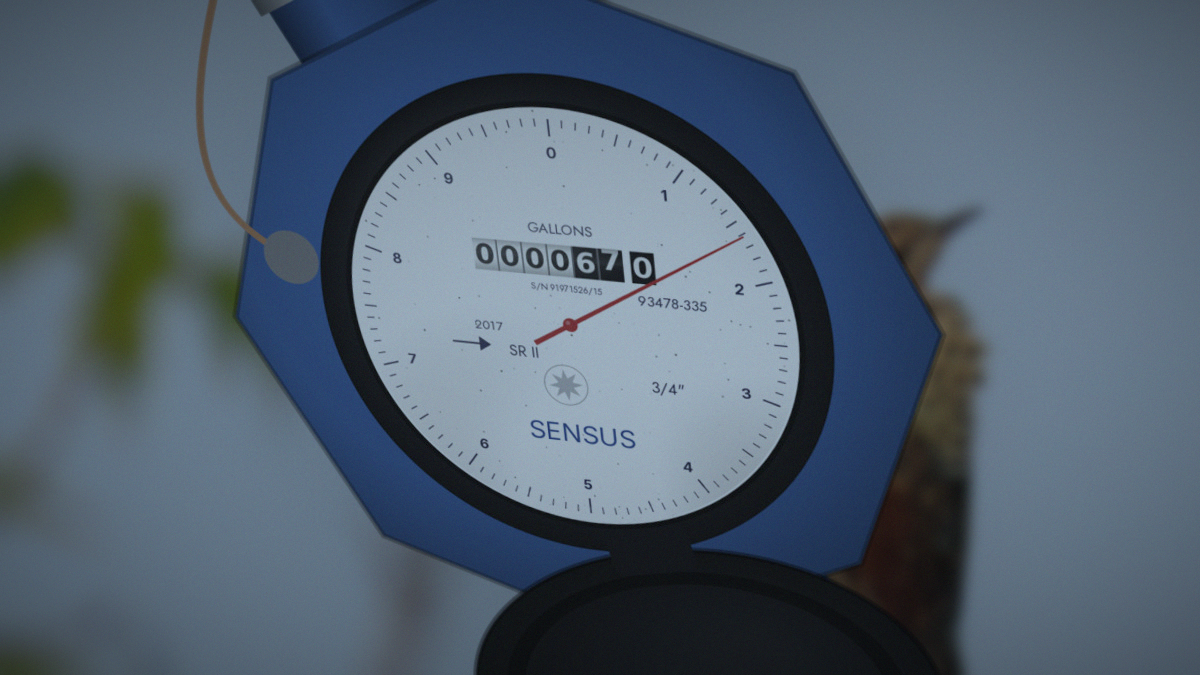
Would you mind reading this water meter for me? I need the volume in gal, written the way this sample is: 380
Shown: 671.6
